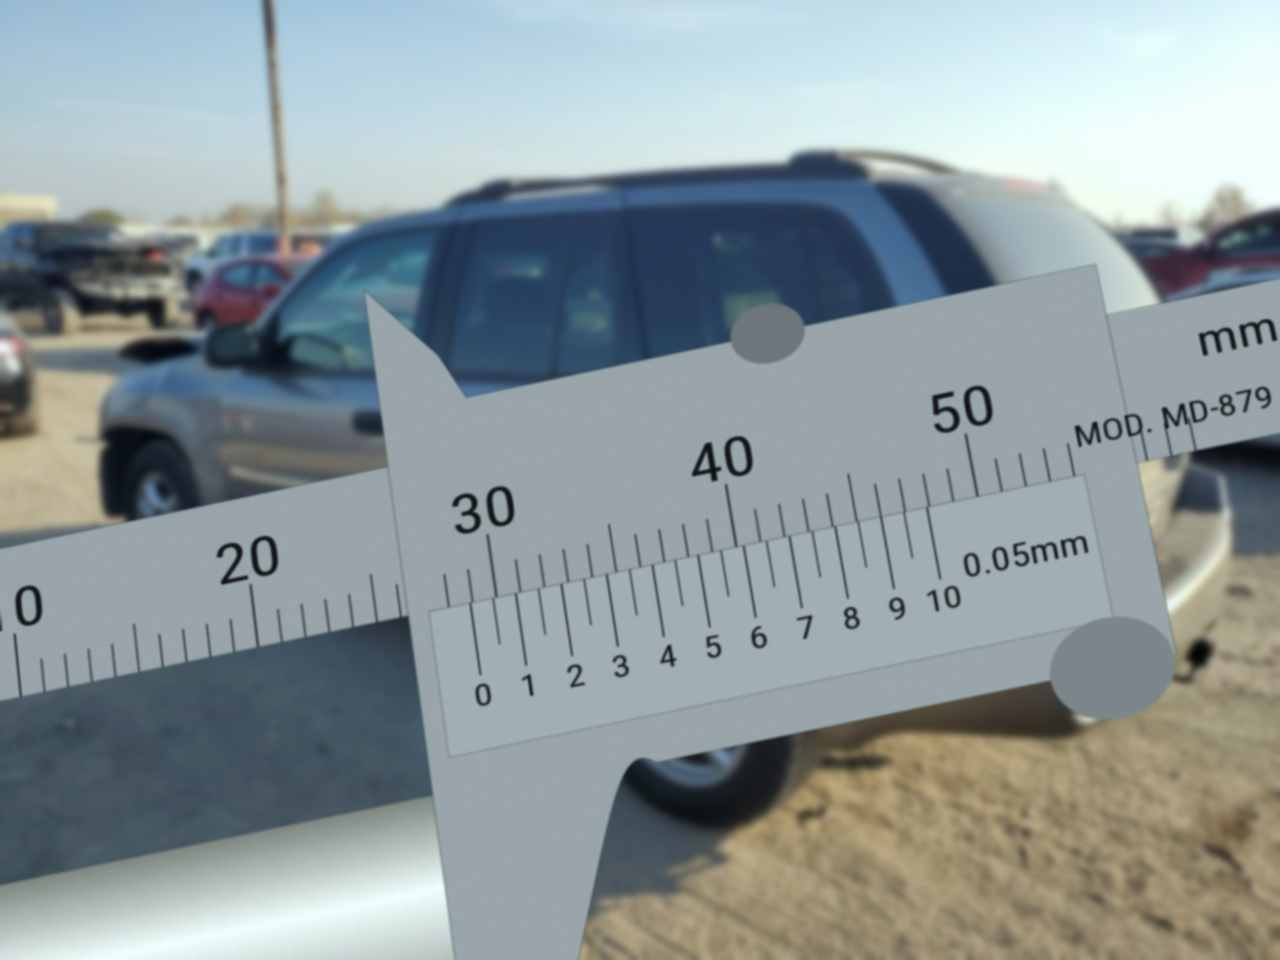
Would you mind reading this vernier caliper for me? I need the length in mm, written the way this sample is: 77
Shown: 28.9
